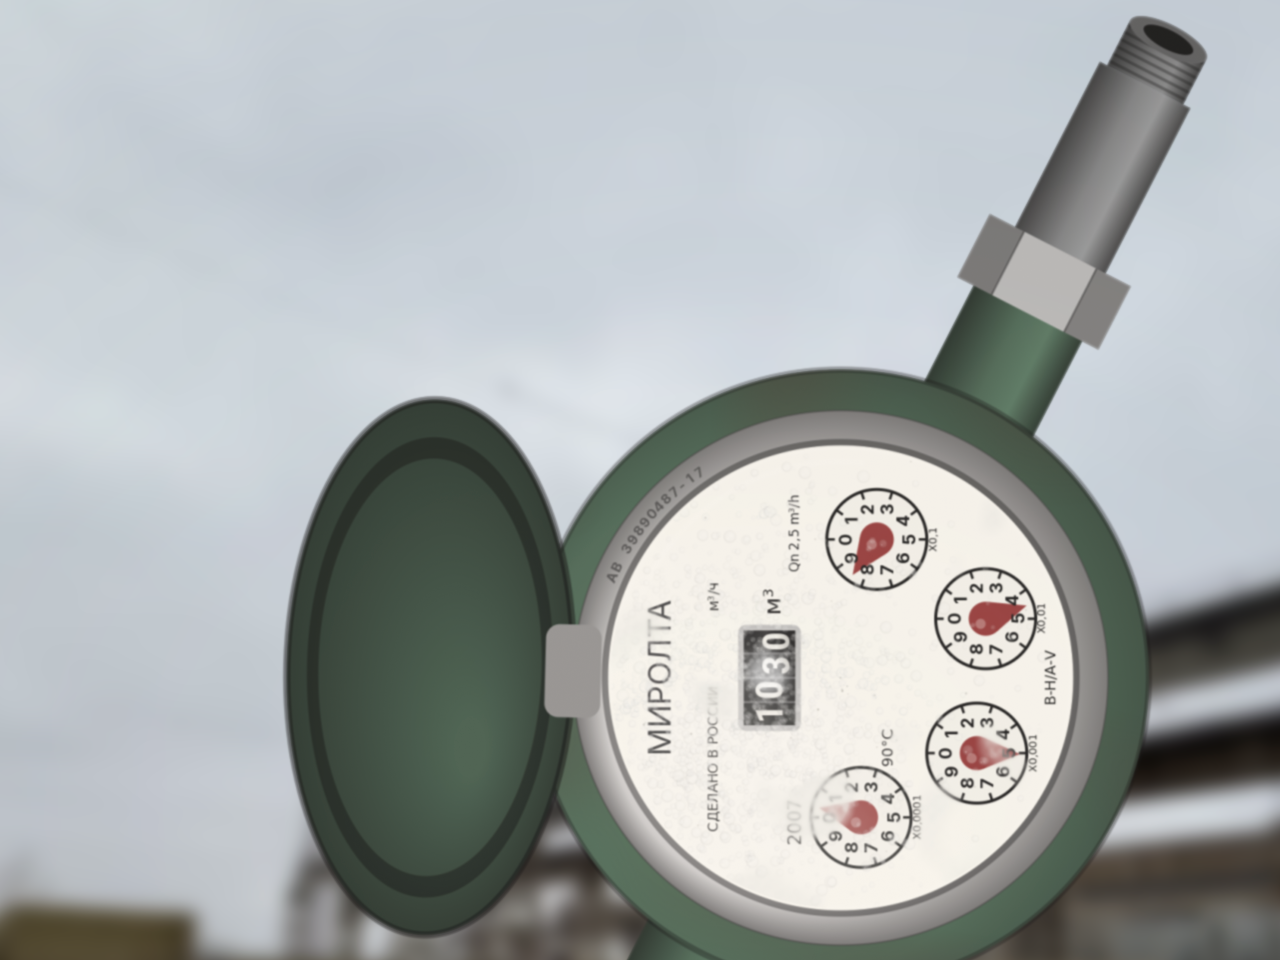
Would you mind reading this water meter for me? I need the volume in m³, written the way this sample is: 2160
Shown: 1029.8450
